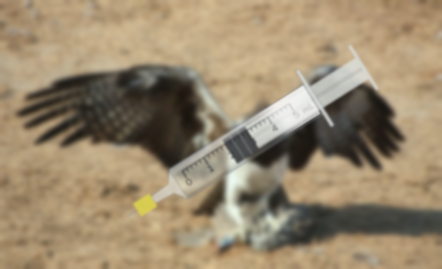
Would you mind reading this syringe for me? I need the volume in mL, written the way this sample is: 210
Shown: 2
